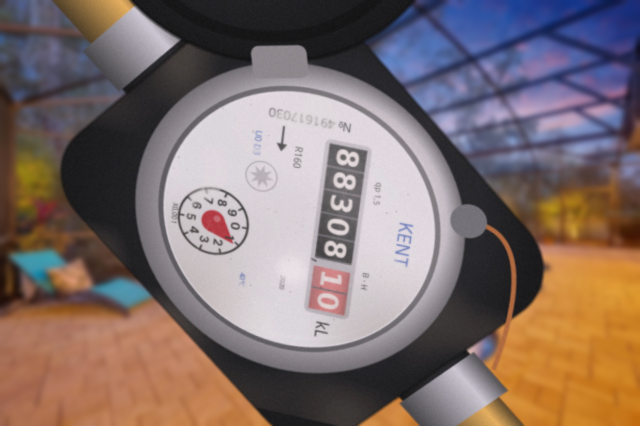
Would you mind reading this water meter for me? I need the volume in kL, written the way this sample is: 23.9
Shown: 88308.101
